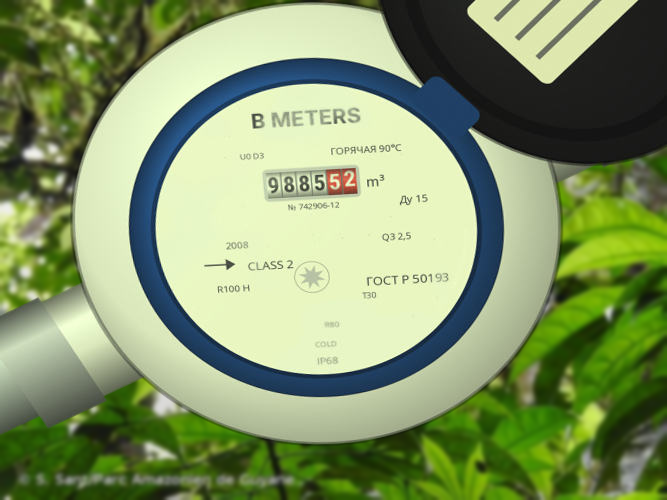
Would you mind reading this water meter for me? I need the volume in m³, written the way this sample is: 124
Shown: 9885.52
